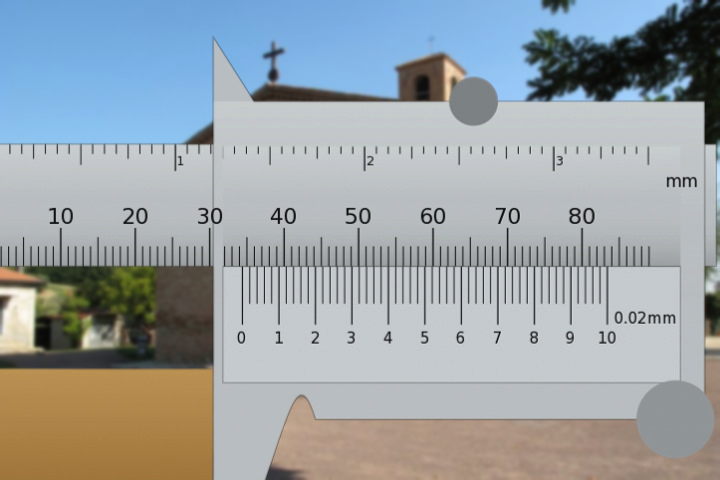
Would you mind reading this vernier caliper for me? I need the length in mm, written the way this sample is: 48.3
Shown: 34.4
